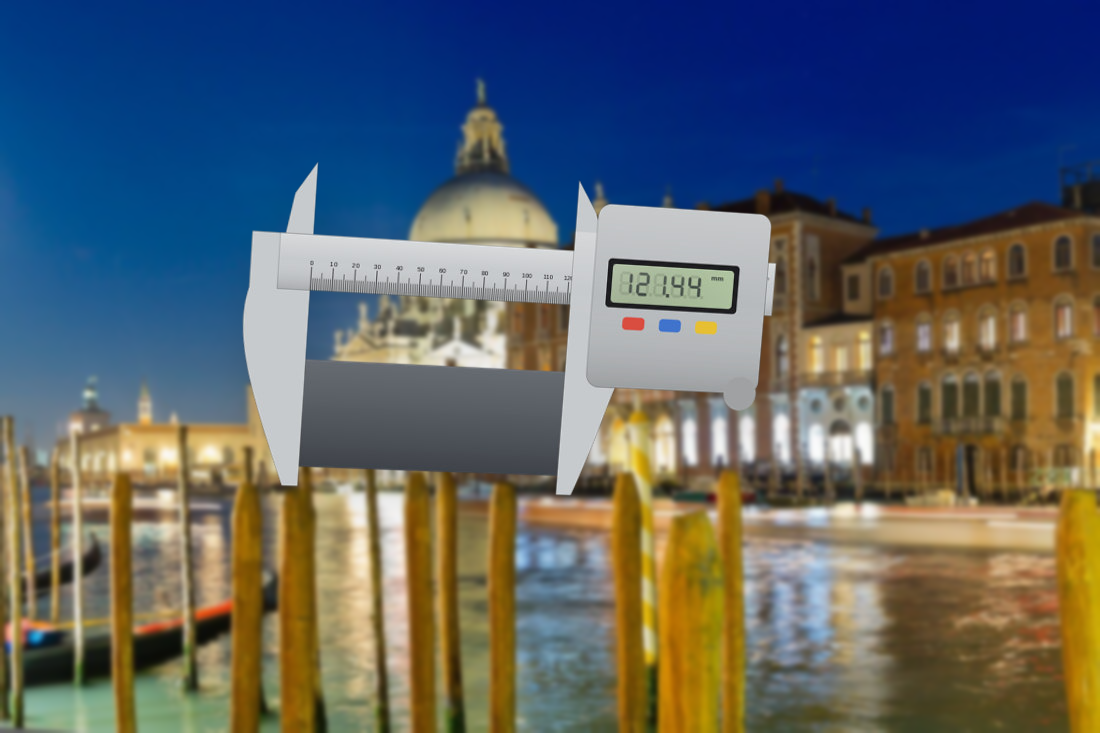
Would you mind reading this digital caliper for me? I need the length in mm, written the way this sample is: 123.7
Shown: 121.44
